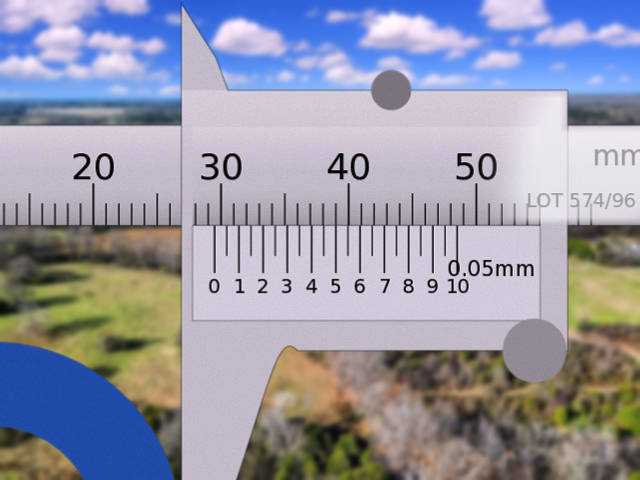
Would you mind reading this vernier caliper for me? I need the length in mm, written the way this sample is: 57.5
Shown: 29.5
